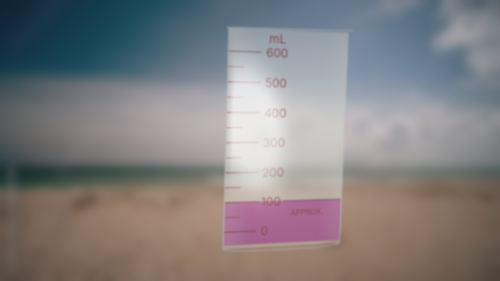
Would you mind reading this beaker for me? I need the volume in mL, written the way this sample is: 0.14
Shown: 100
